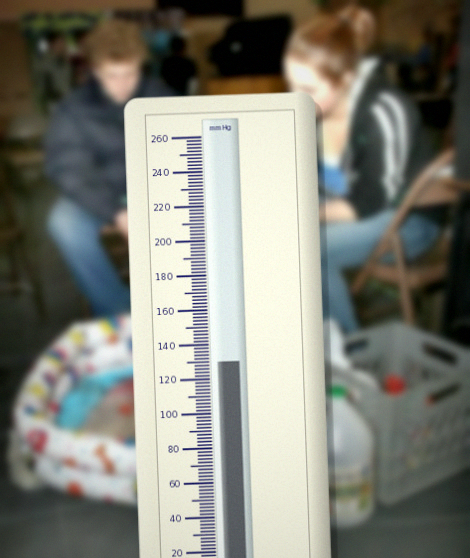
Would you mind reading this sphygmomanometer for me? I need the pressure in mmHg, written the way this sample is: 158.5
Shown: 130
